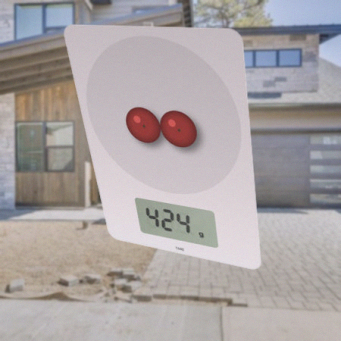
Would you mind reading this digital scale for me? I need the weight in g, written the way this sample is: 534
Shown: 424
